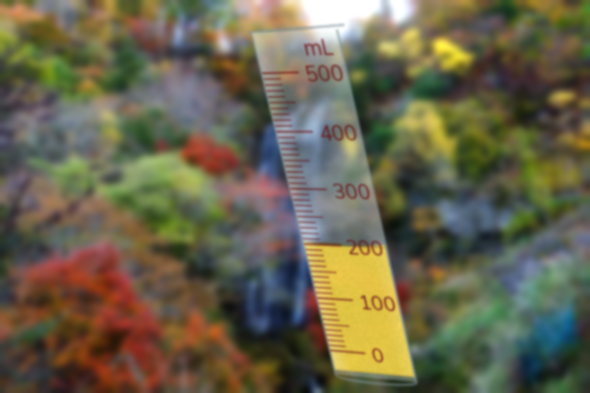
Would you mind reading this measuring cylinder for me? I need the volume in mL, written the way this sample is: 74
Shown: 200
